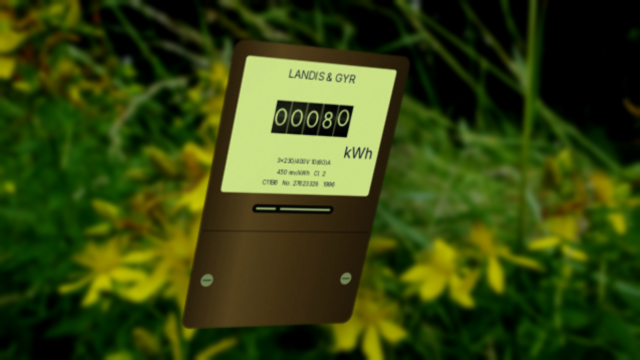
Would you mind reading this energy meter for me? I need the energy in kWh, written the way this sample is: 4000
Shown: 80
